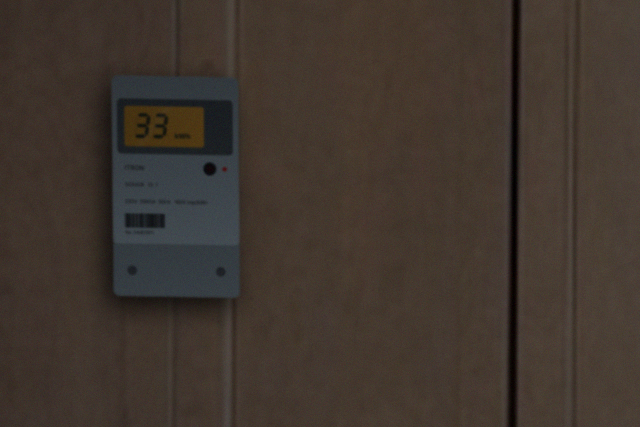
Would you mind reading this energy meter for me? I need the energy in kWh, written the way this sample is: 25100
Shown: 33
